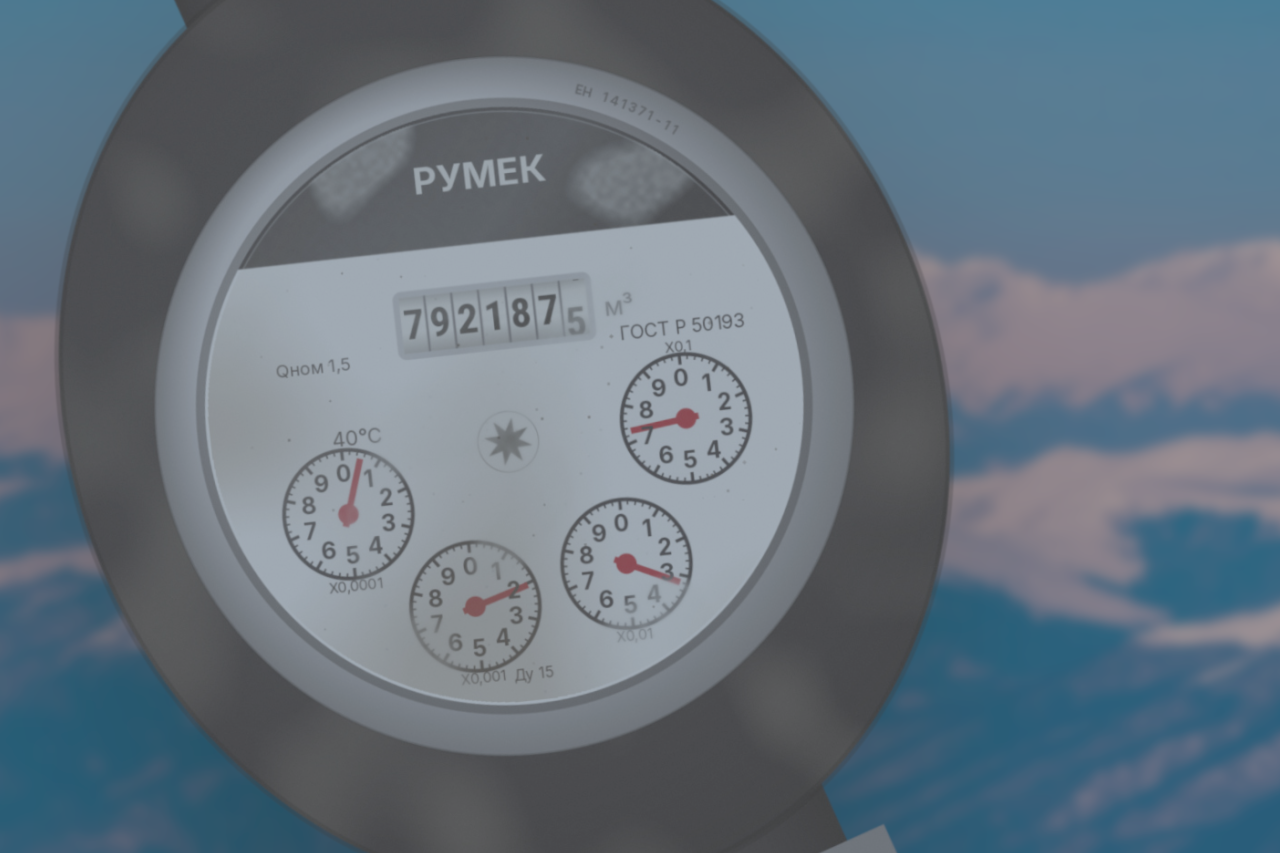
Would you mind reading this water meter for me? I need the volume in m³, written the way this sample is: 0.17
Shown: 7921874.7320
